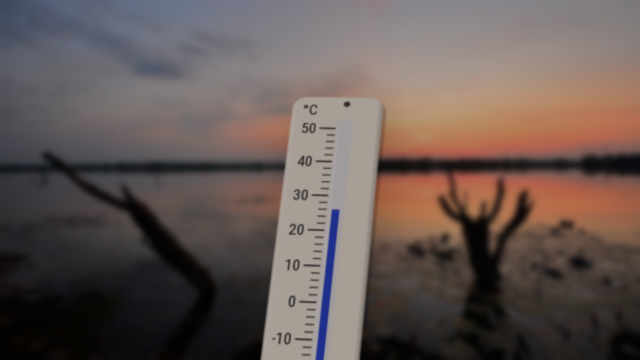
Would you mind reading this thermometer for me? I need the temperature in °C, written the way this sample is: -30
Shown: 26
